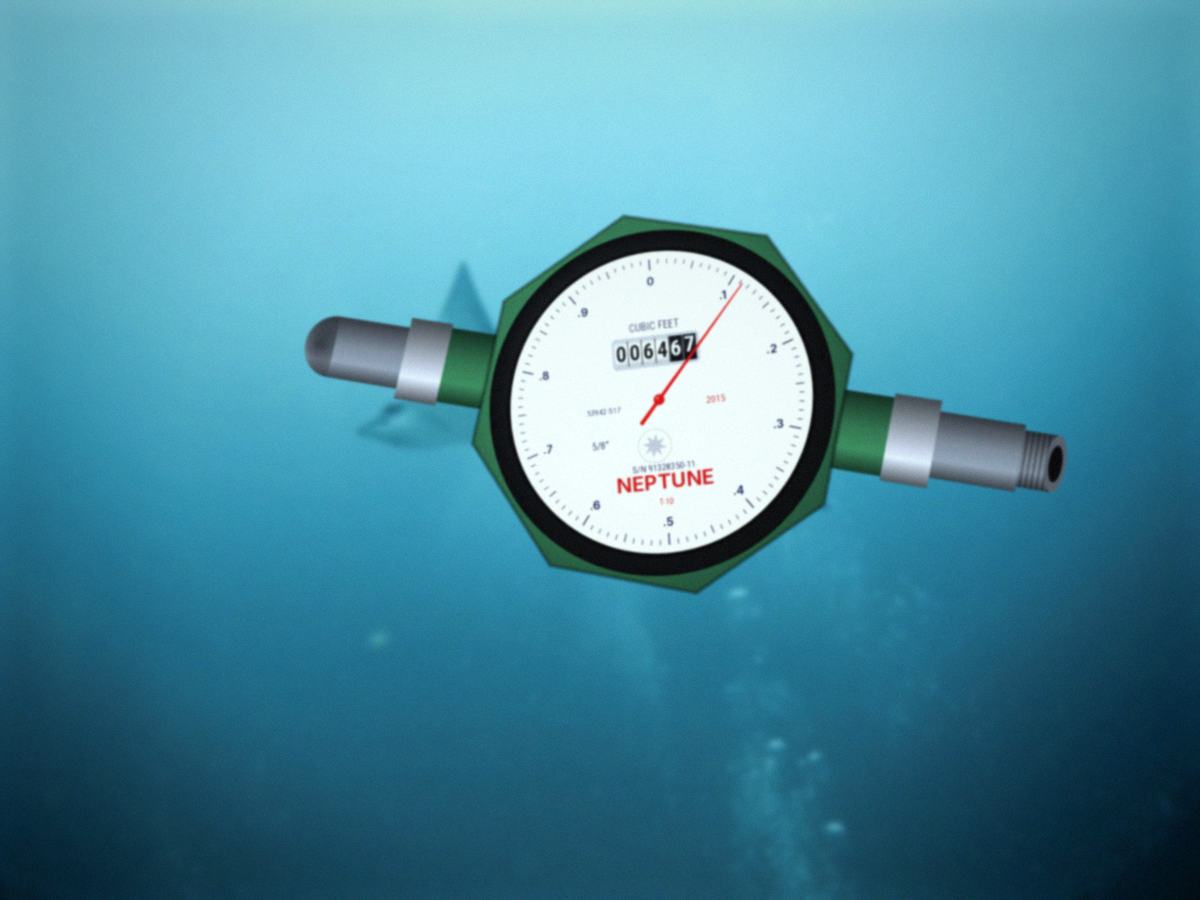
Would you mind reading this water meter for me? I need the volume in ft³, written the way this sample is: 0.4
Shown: 6467.11
